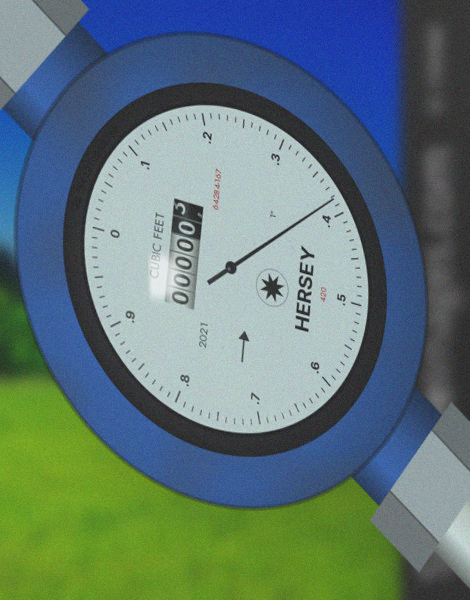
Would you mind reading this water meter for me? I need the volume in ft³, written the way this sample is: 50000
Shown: 3.38
